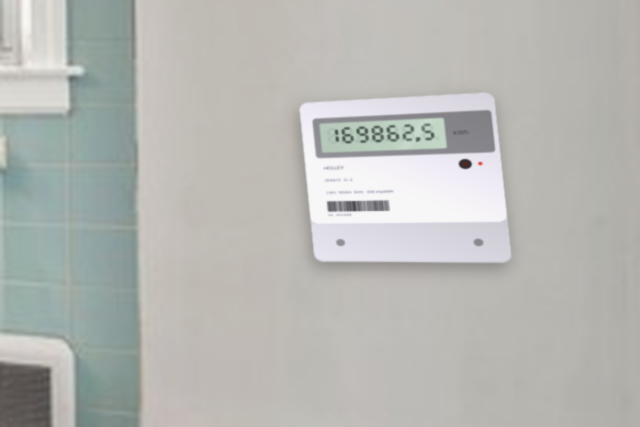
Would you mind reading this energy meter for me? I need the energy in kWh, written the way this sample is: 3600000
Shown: 169862.5
